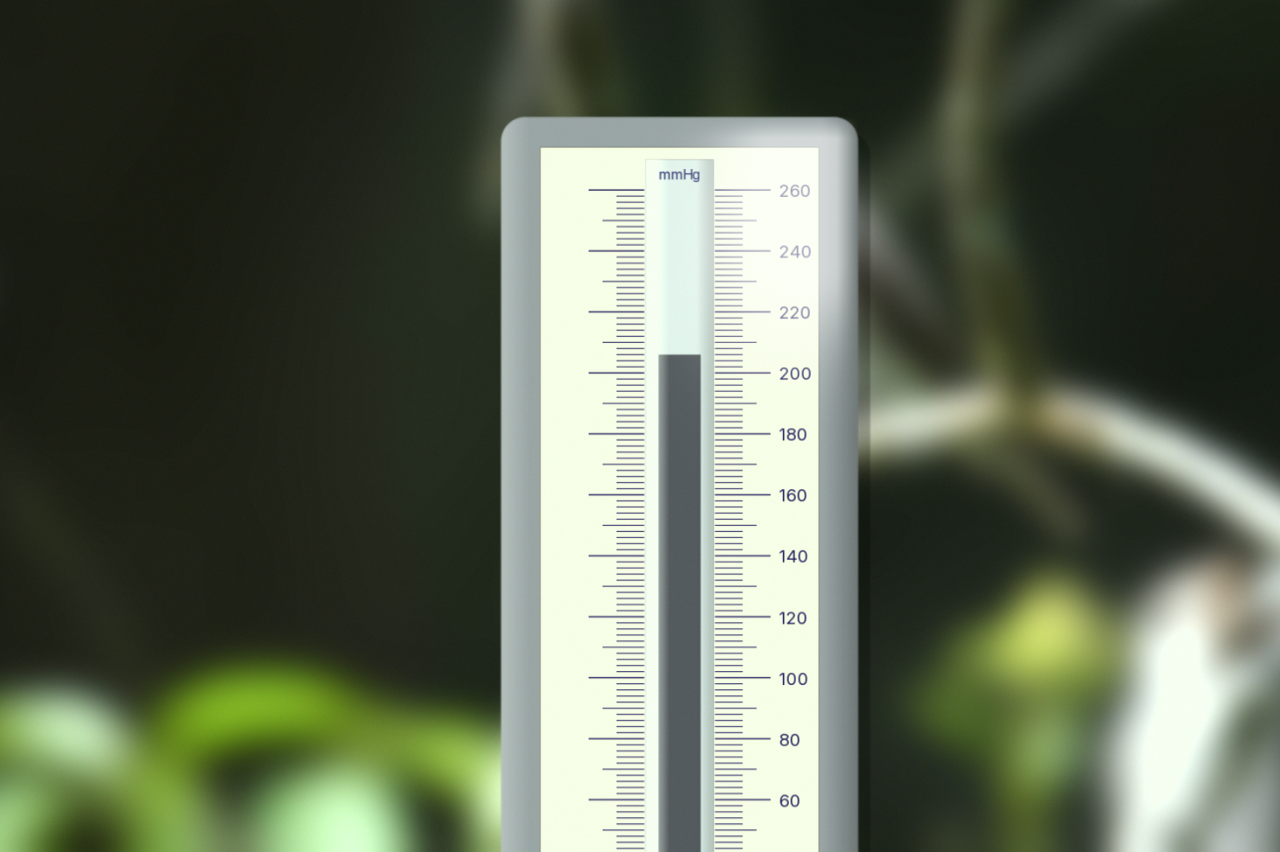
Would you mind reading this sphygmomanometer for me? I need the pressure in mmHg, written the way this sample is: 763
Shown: 206
